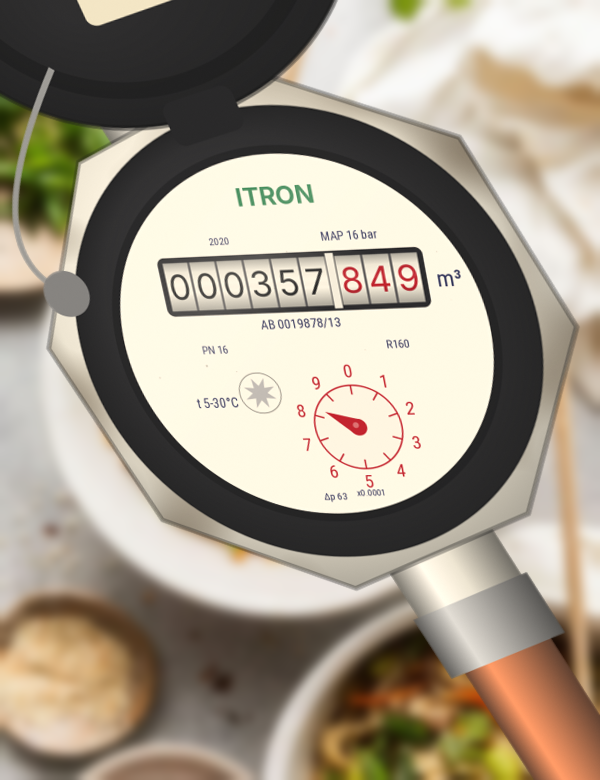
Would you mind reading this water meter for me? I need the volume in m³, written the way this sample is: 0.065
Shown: 357.8498
